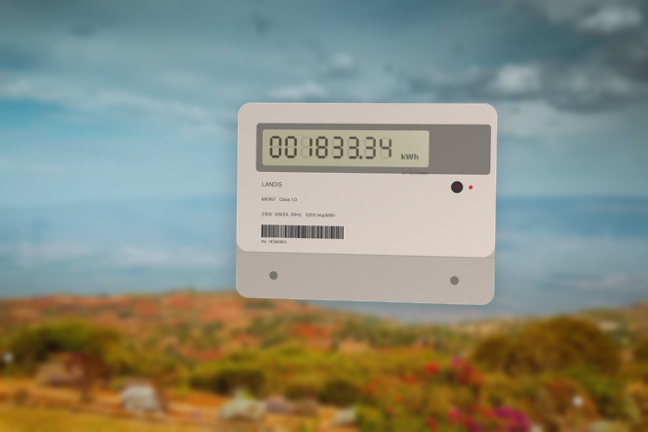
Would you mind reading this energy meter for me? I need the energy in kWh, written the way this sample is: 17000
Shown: 1833.34
